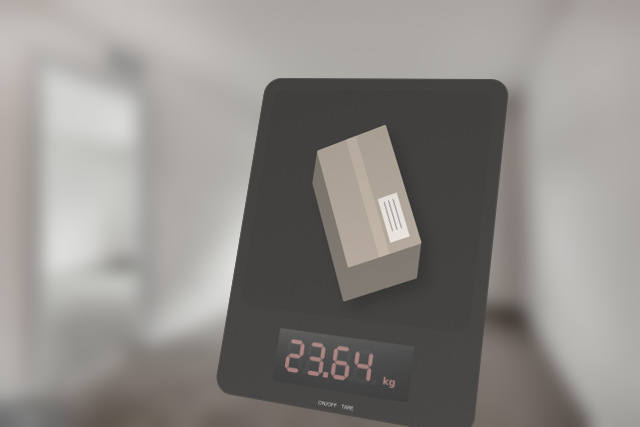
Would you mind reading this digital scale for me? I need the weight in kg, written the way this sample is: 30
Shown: 23.64
